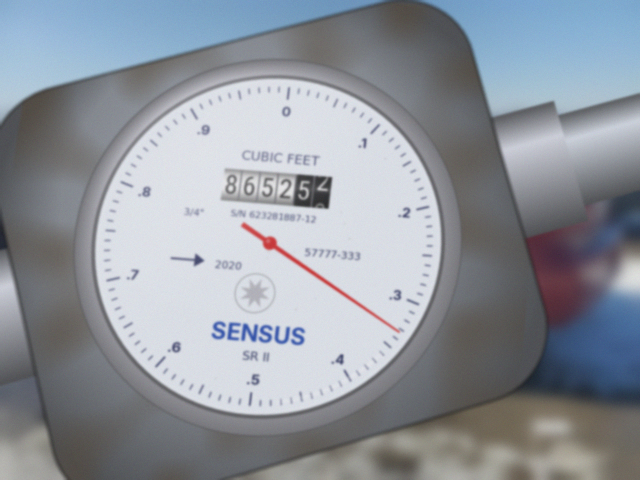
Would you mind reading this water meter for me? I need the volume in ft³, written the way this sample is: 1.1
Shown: 865252.33
